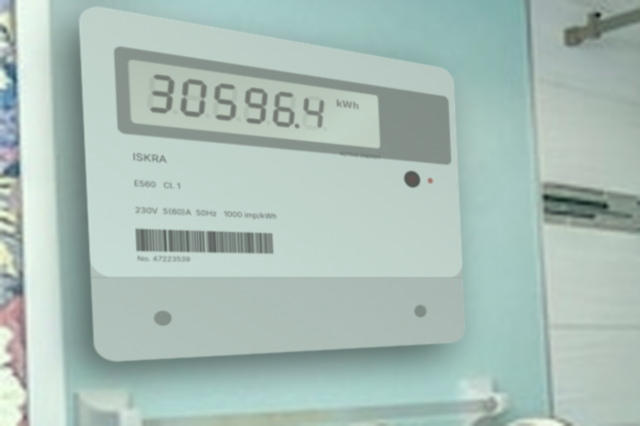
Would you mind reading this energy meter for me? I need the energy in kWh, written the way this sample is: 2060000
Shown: 30596.4
